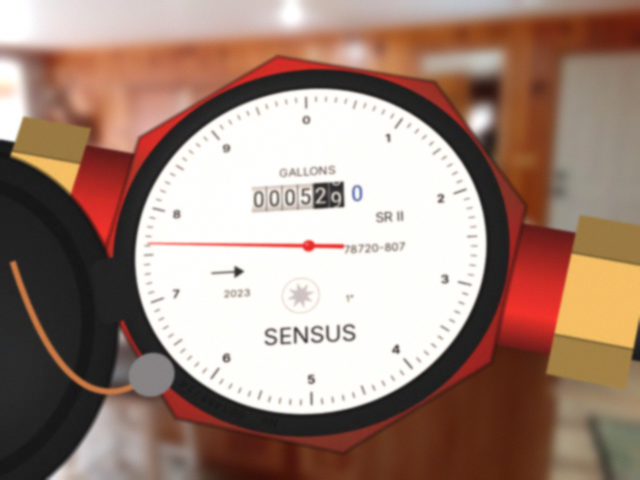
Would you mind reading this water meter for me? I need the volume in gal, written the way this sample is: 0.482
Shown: 5287.6
